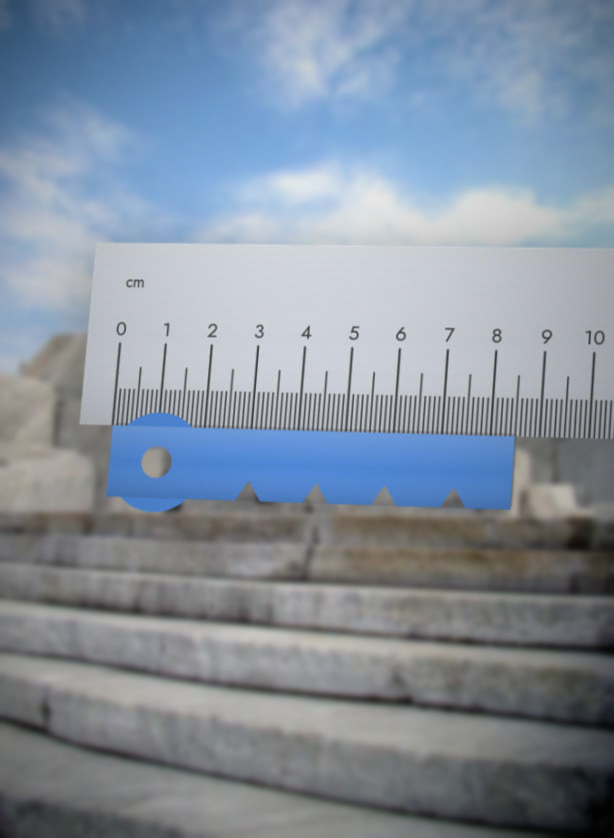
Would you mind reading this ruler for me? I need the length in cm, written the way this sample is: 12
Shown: 8.5
